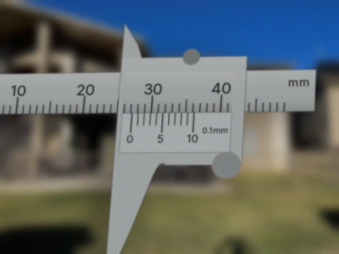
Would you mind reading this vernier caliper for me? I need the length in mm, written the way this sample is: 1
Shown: 27.2
